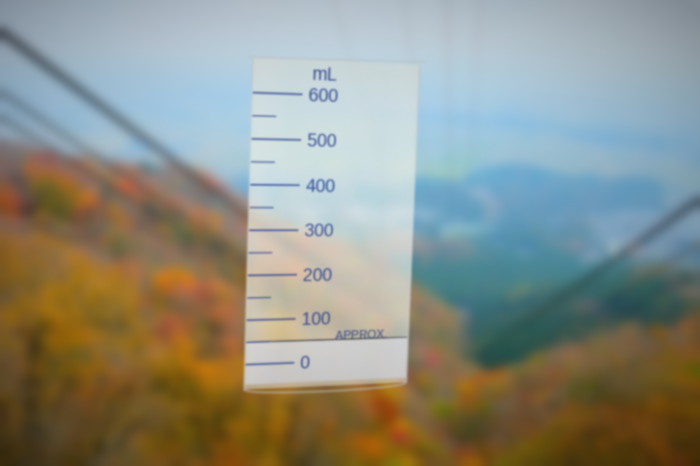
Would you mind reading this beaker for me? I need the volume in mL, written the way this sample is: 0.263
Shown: 50
